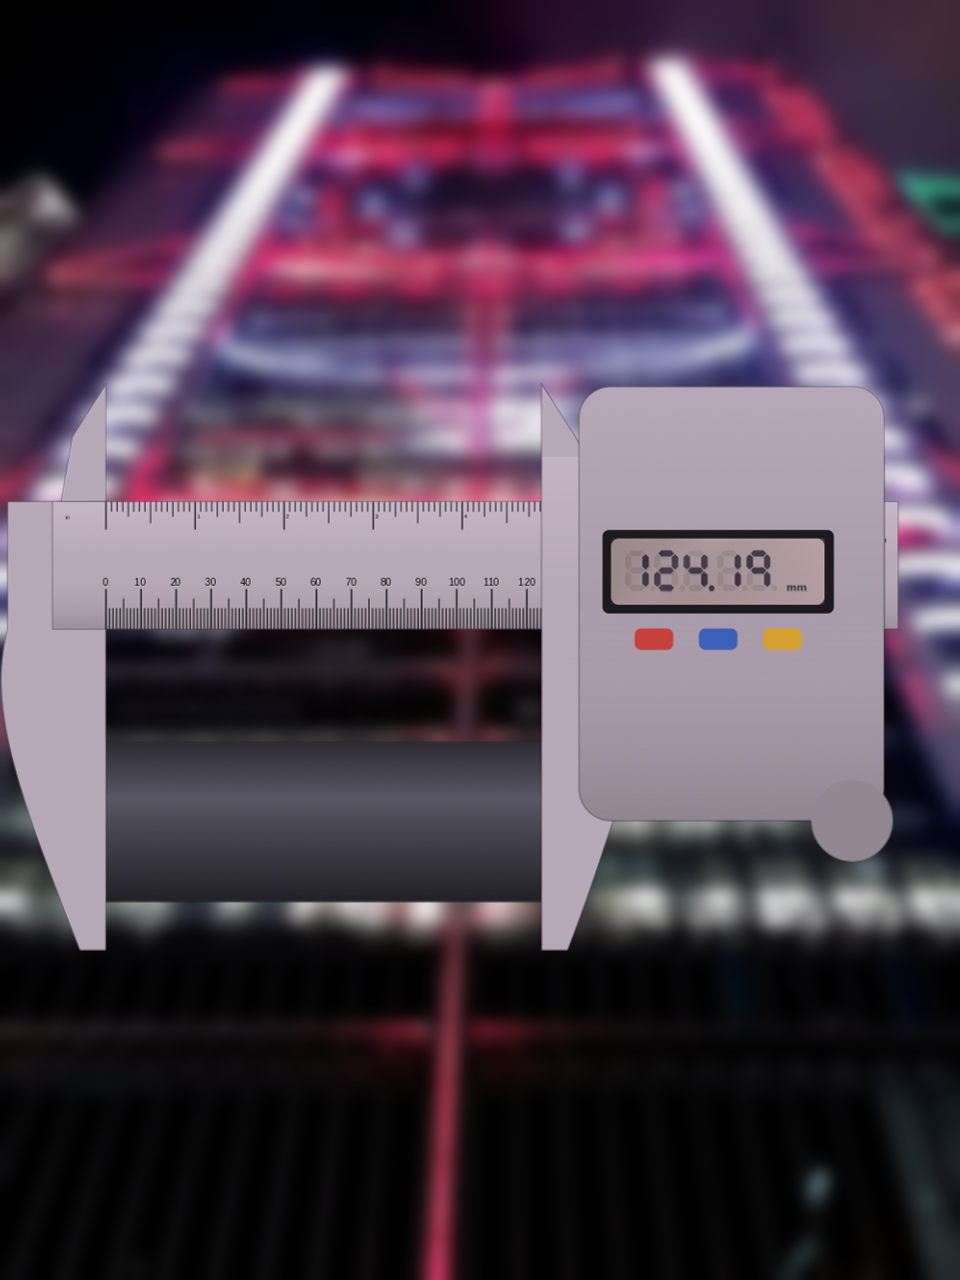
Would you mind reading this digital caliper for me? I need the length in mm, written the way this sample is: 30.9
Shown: 124.19
